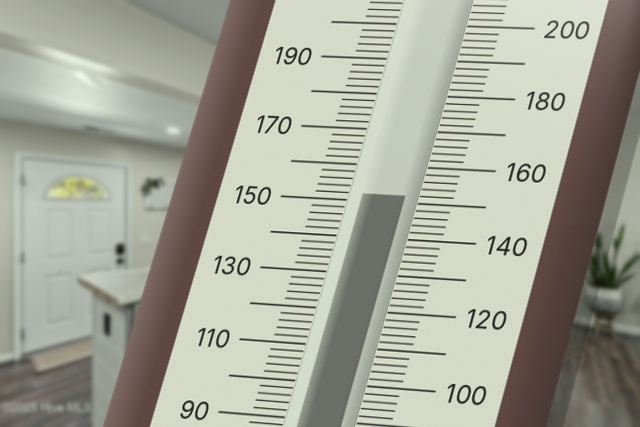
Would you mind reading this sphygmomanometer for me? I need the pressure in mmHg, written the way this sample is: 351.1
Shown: 152
